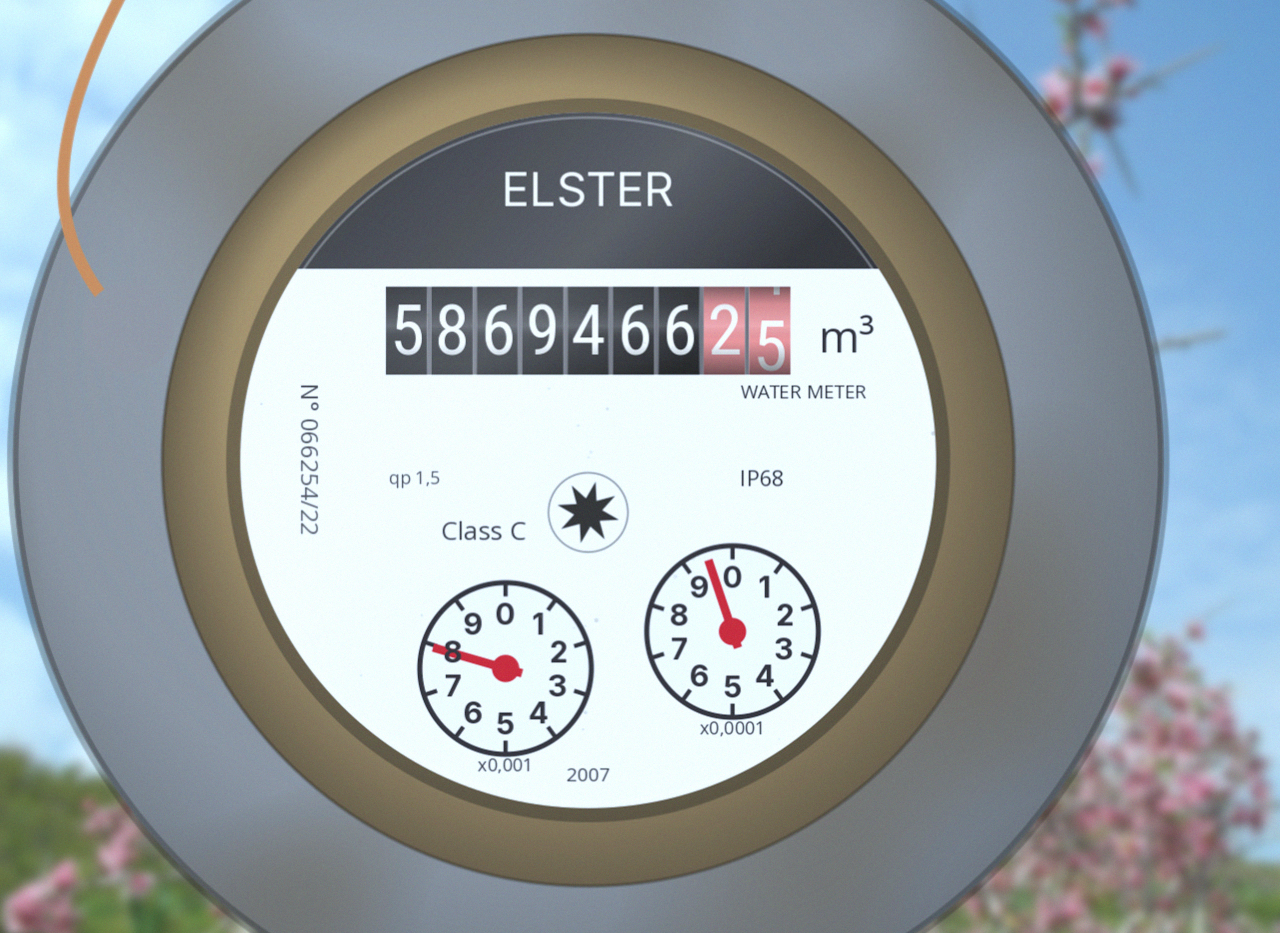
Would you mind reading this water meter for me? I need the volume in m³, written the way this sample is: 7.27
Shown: 5869466.2479
